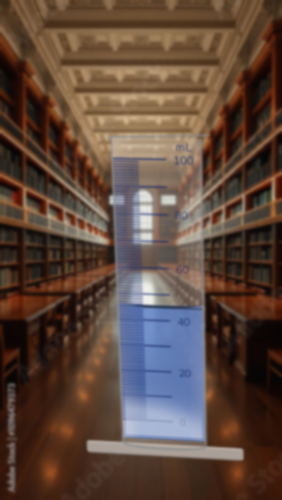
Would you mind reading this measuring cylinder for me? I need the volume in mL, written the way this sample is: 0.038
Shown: 45
